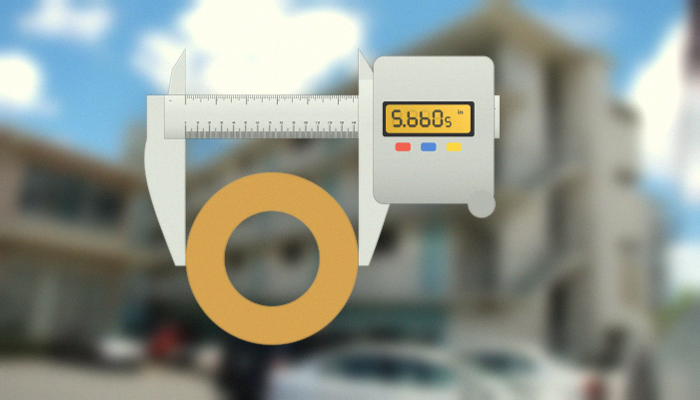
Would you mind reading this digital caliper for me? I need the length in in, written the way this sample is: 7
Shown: 5.6605
